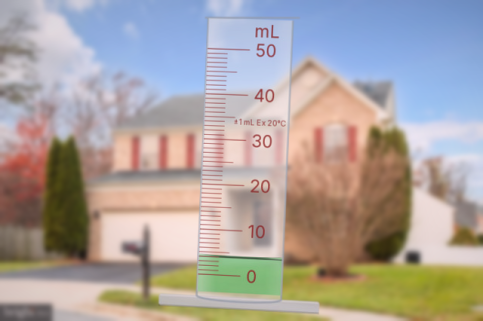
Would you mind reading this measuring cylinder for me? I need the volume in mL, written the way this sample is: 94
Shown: 4
